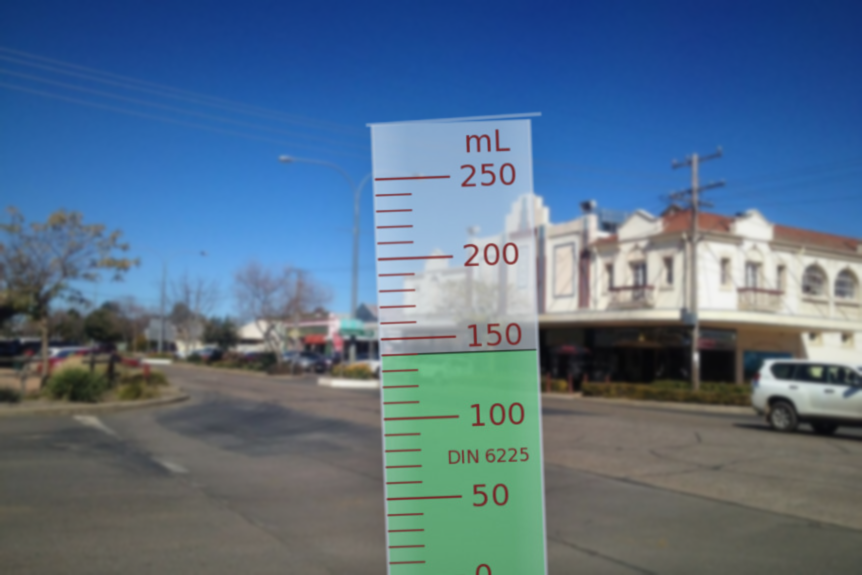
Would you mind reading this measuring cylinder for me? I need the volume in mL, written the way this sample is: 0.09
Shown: 140
